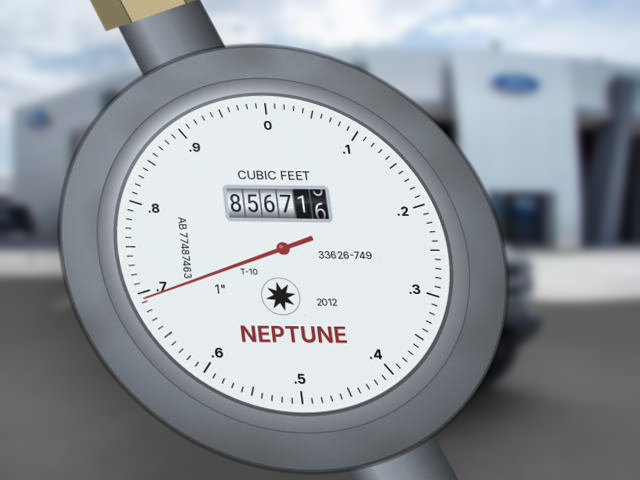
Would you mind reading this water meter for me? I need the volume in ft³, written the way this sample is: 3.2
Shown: 856715.69
